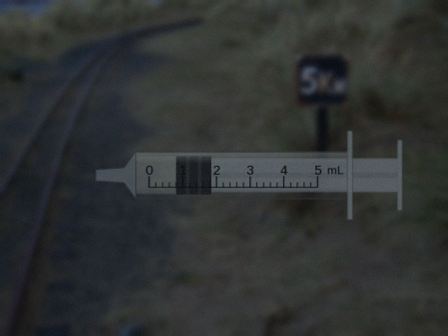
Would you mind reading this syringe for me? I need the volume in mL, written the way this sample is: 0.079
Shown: 0.8
